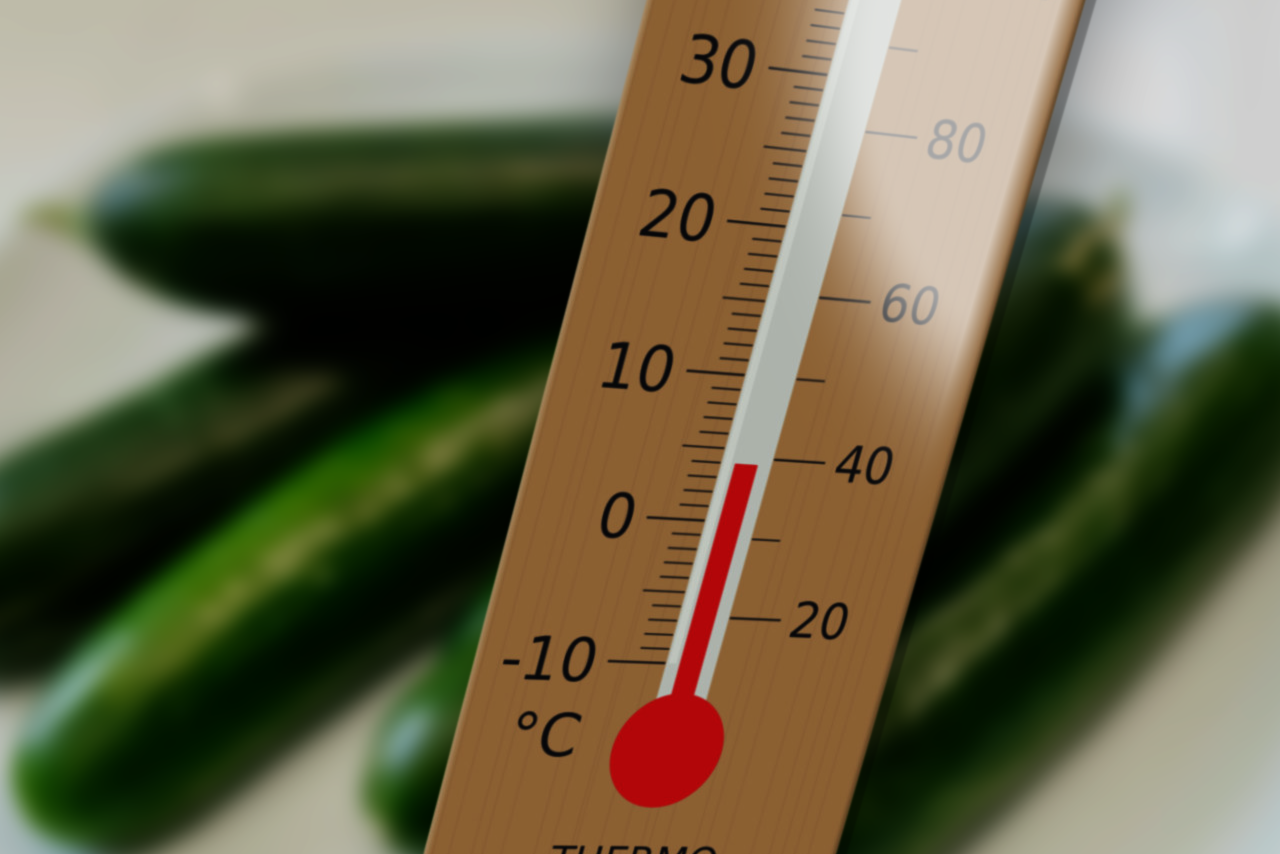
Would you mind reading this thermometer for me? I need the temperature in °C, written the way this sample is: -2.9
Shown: 4
